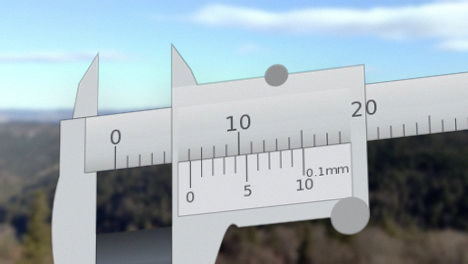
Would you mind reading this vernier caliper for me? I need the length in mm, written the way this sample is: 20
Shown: 6.1
